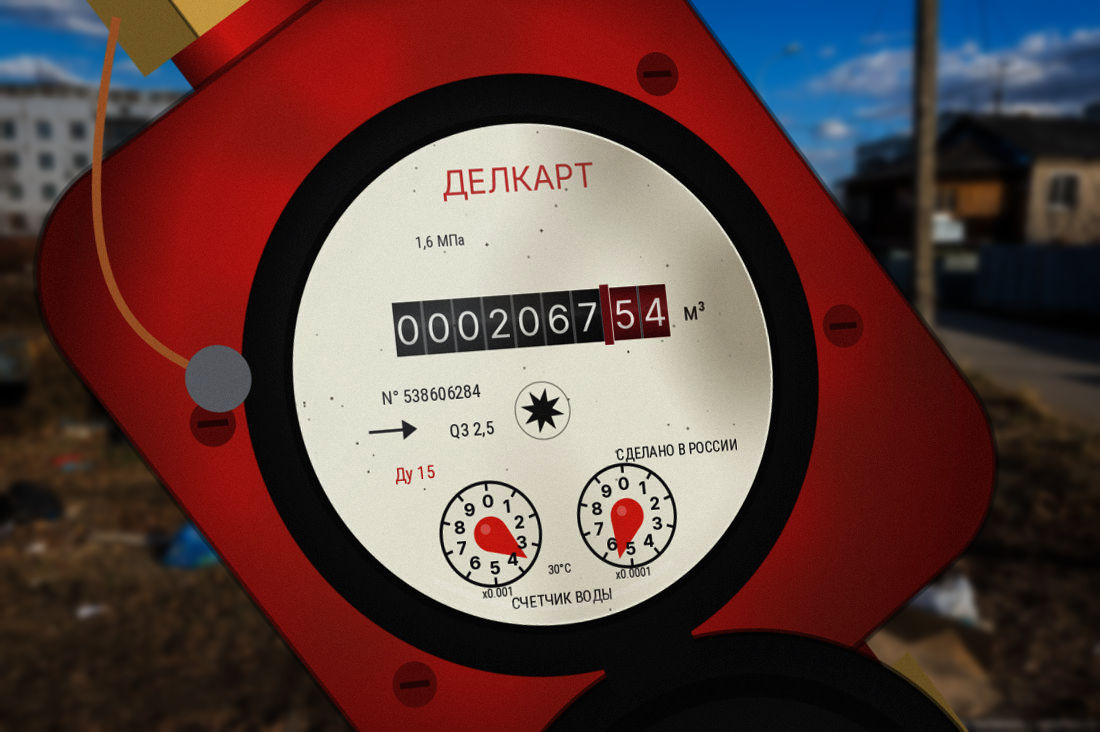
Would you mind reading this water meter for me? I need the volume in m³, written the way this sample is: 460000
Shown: 2067.5435
